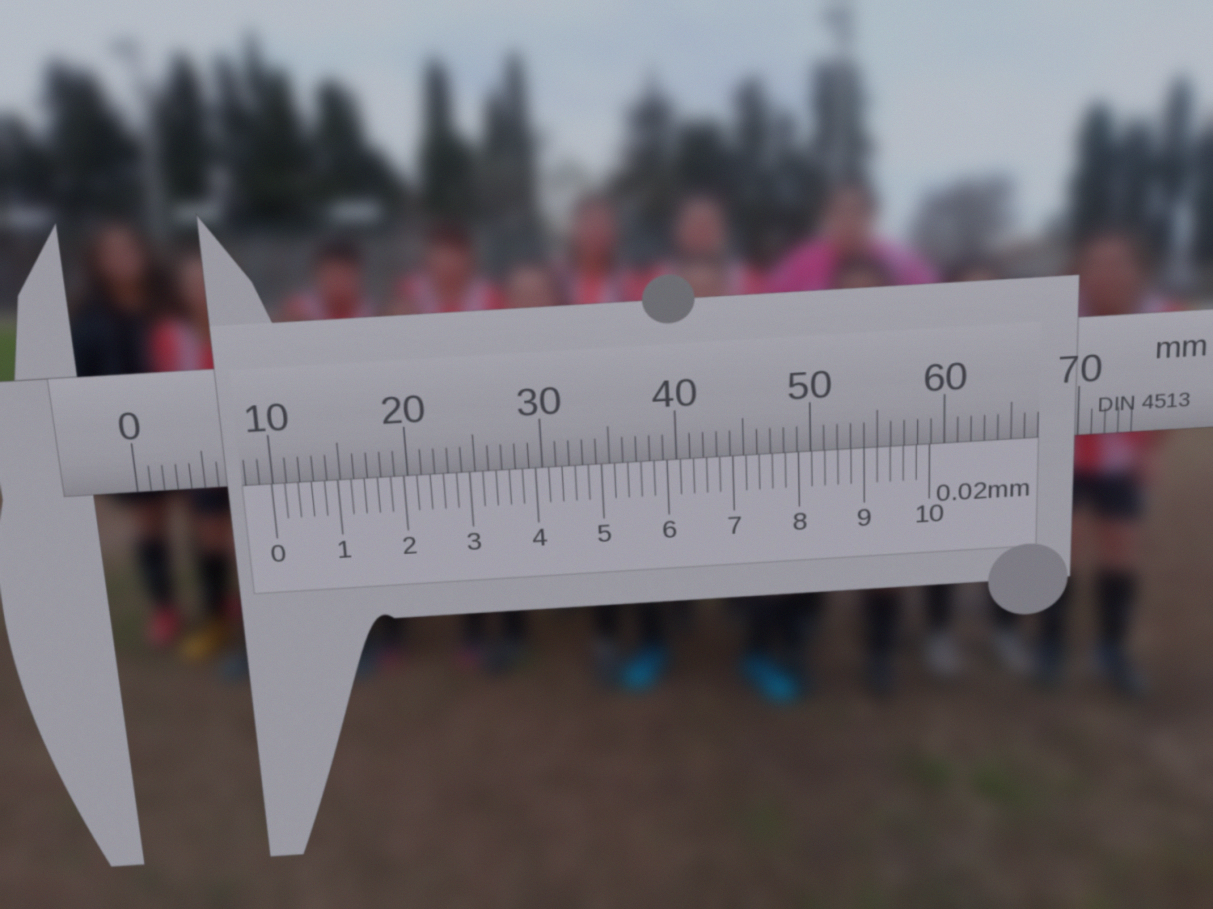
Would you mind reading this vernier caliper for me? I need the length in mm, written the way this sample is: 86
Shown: 9.9
